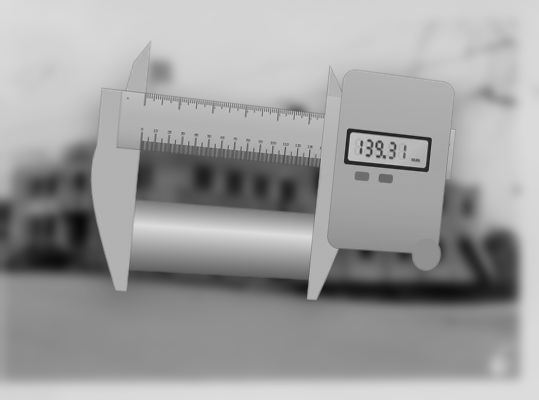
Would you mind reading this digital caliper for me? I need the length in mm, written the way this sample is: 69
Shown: 139.31
